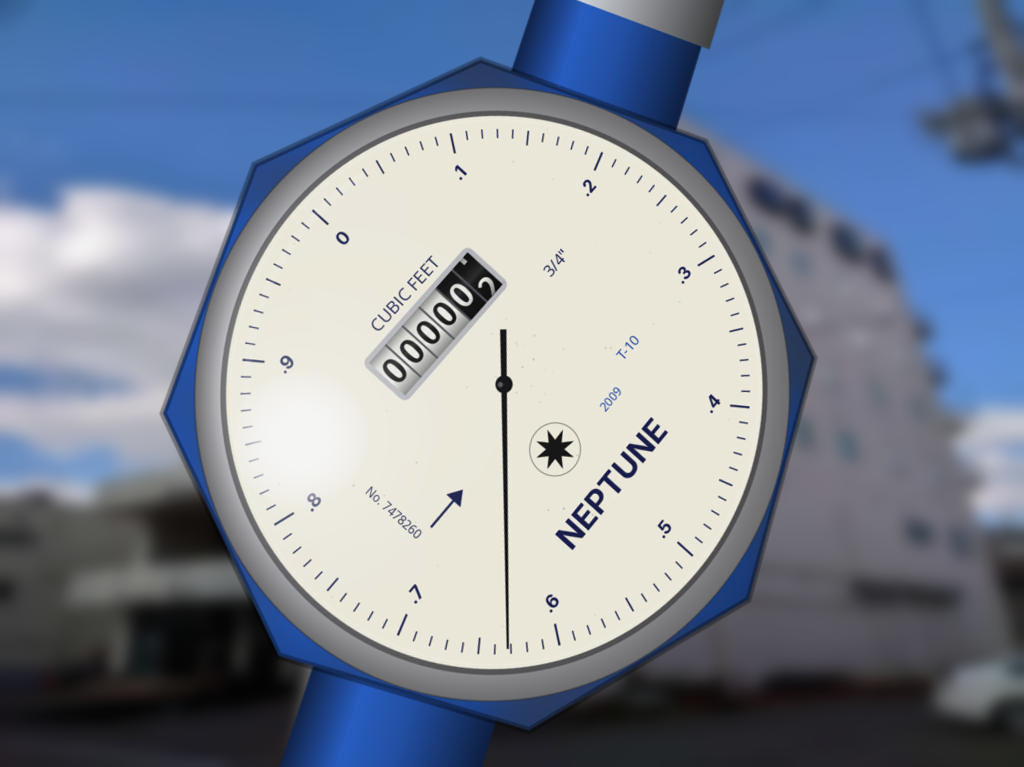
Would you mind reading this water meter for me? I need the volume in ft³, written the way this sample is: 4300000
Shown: 1.63
